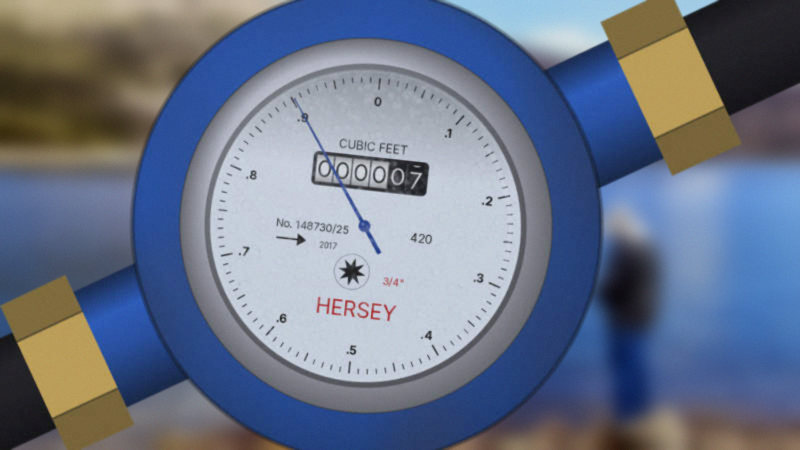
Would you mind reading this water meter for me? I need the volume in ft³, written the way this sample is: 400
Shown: 6.90
